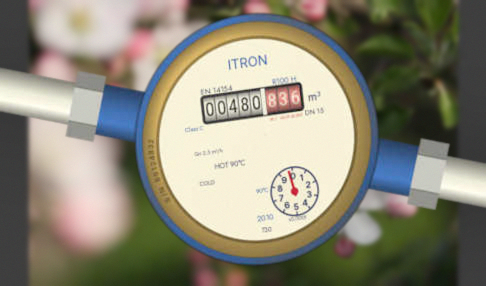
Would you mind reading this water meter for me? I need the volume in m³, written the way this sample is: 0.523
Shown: 480.8359
